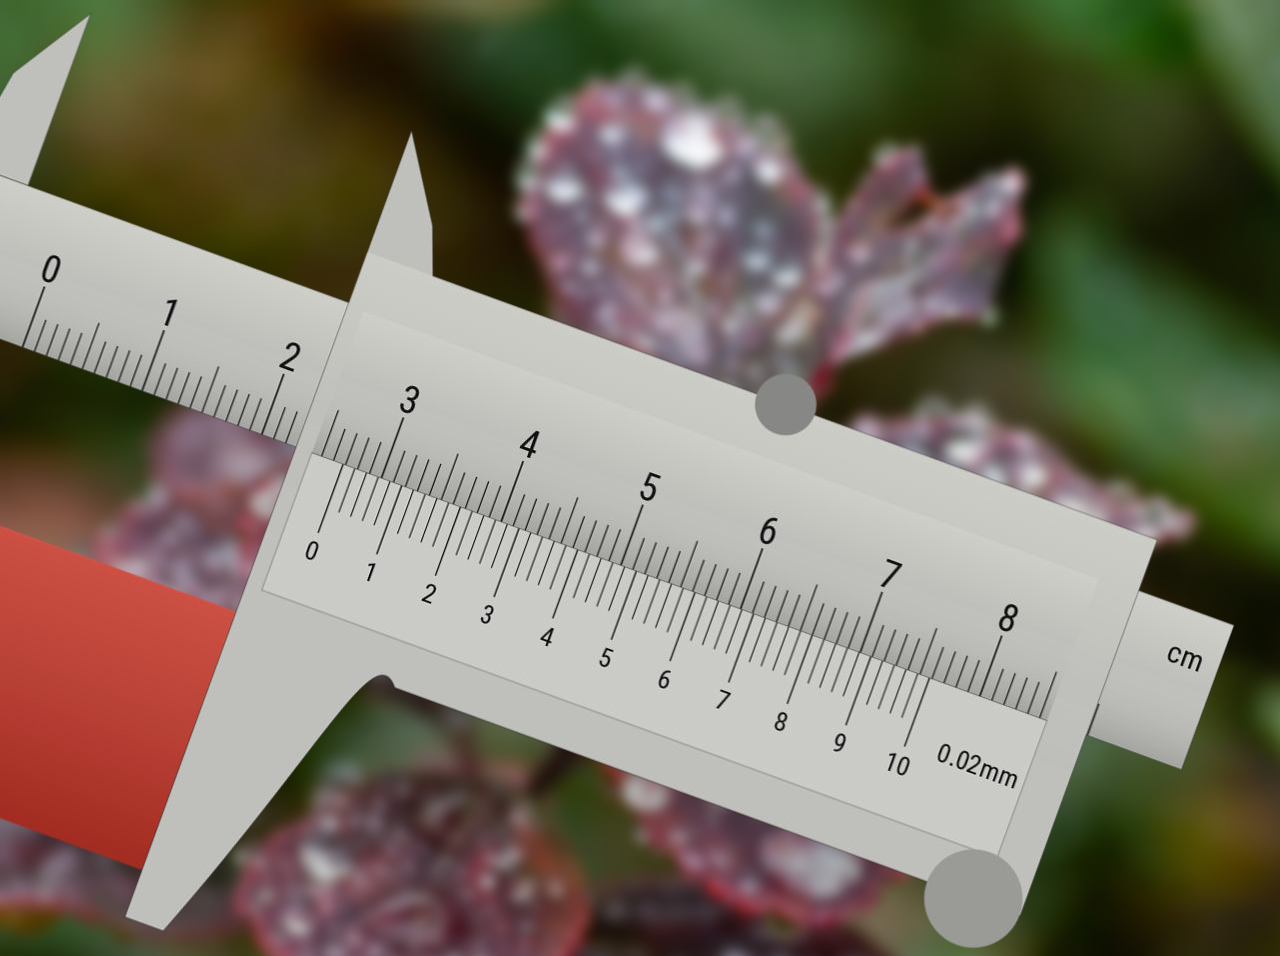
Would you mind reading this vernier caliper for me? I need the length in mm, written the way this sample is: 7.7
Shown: 26.8
